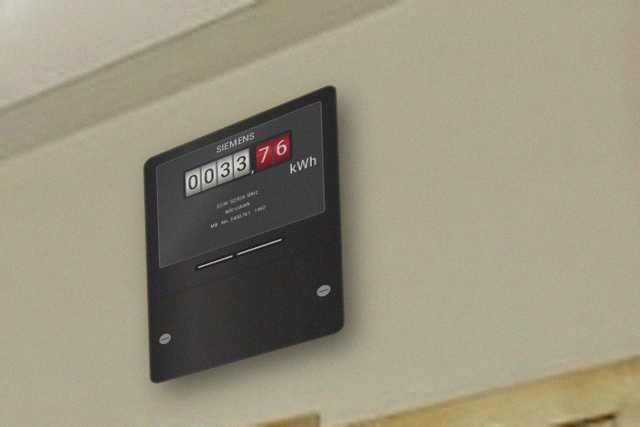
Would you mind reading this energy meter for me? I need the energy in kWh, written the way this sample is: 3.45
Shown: 33.76
